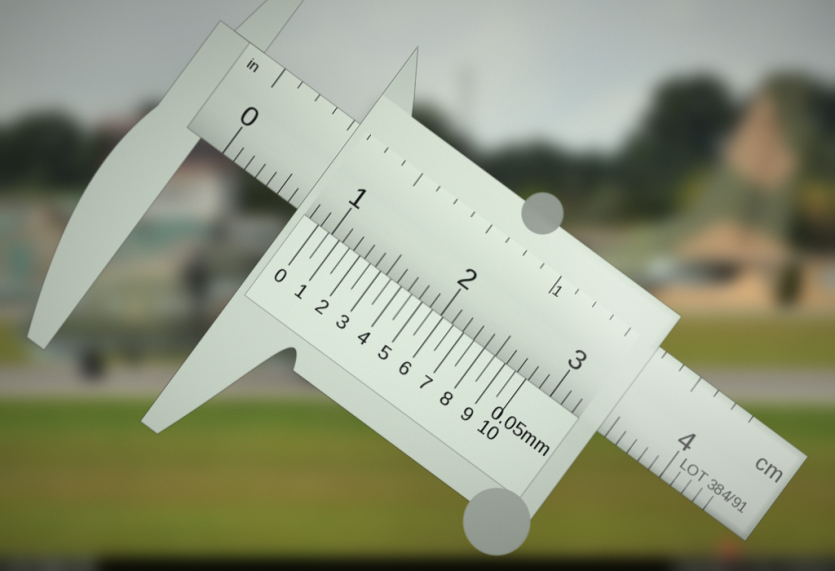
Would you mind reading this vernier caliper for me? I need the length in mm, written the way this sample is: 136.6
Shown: 8.8
